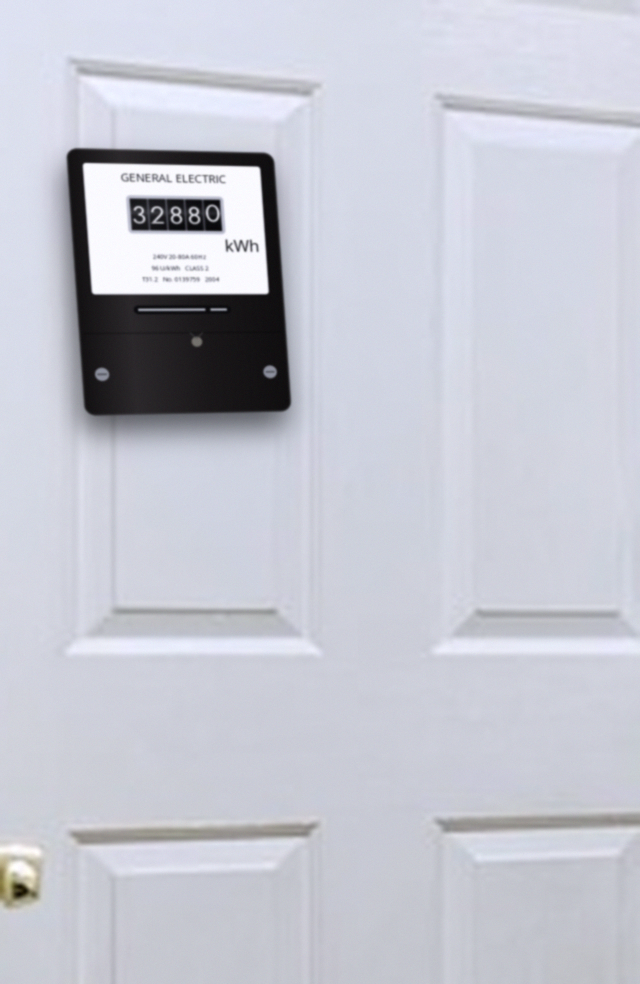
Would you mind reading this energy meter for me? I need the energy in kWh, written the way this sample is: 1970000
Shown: 32880
